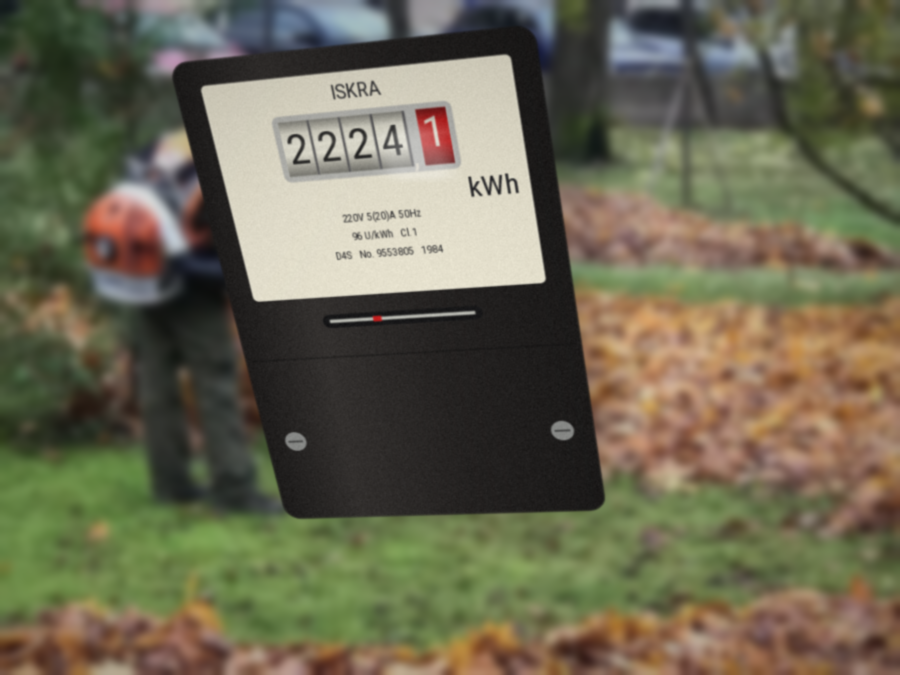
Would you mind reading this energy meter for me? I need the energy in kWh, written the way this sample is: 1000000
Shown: 2224.1
